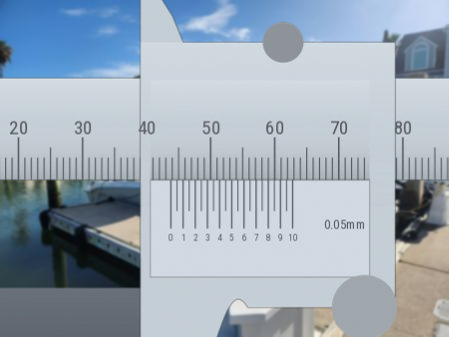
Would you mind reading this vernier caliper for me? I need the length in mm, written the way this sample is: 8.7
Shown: 43.8
